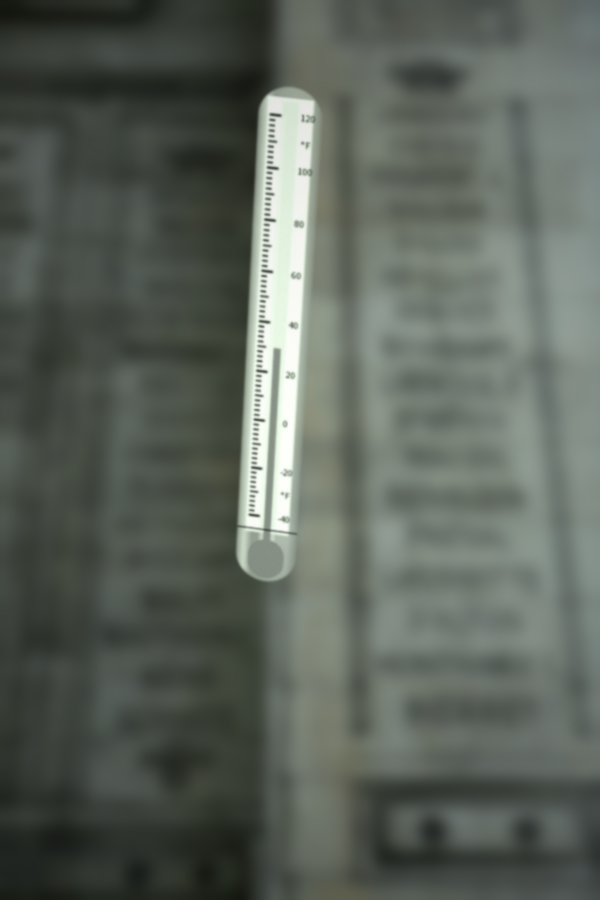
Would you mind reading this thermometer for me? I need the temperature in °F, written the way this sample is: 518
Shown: 30
